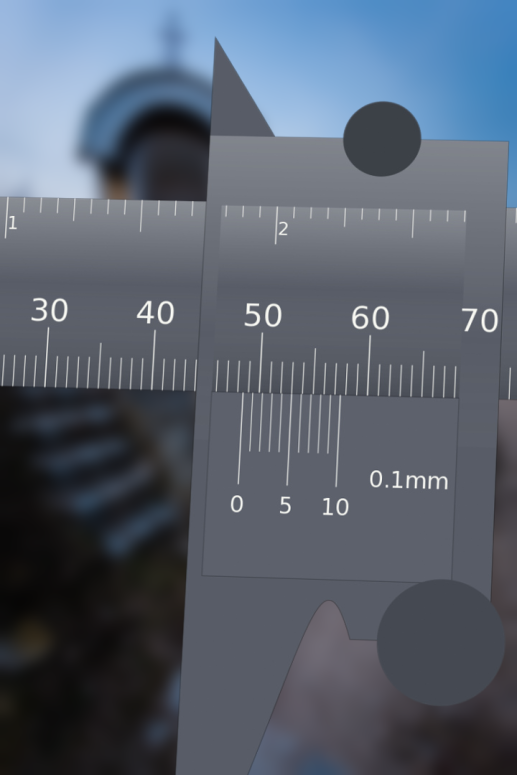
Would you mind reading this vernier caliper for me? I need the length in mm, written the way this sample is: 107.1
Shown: 48.5
